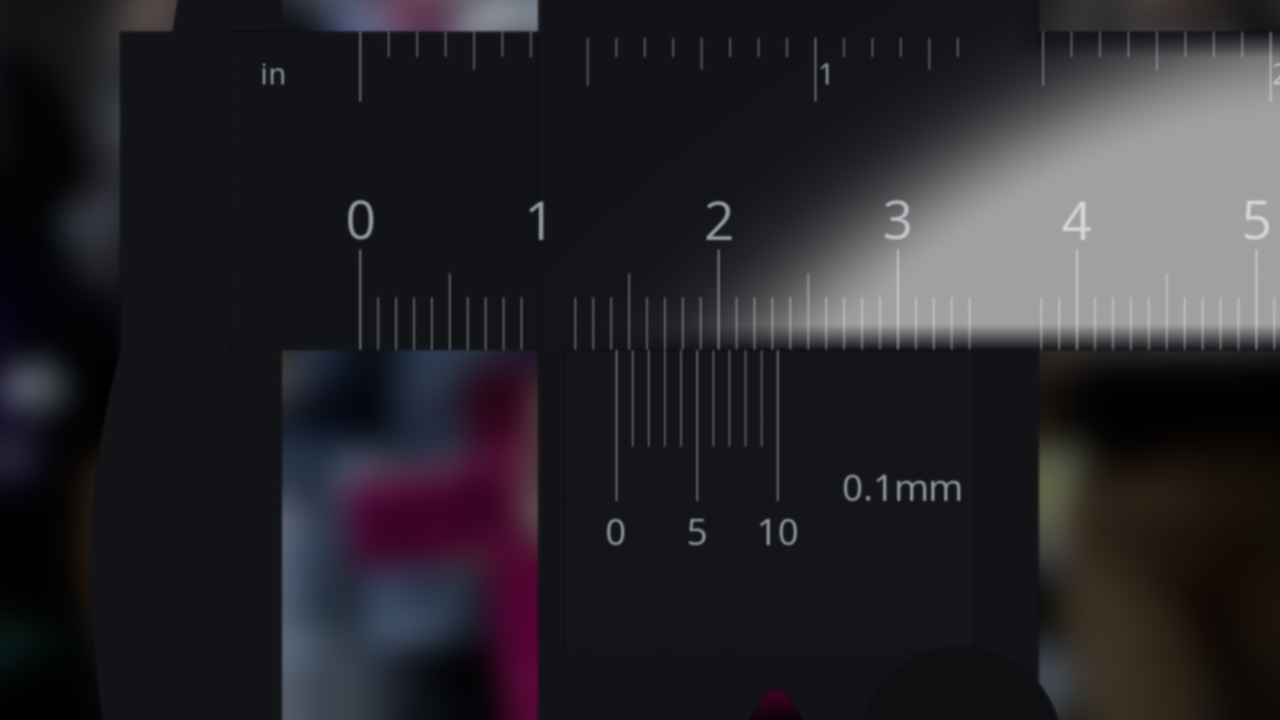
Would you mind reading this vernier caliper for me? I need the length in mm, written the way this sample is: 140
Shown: 14.3
